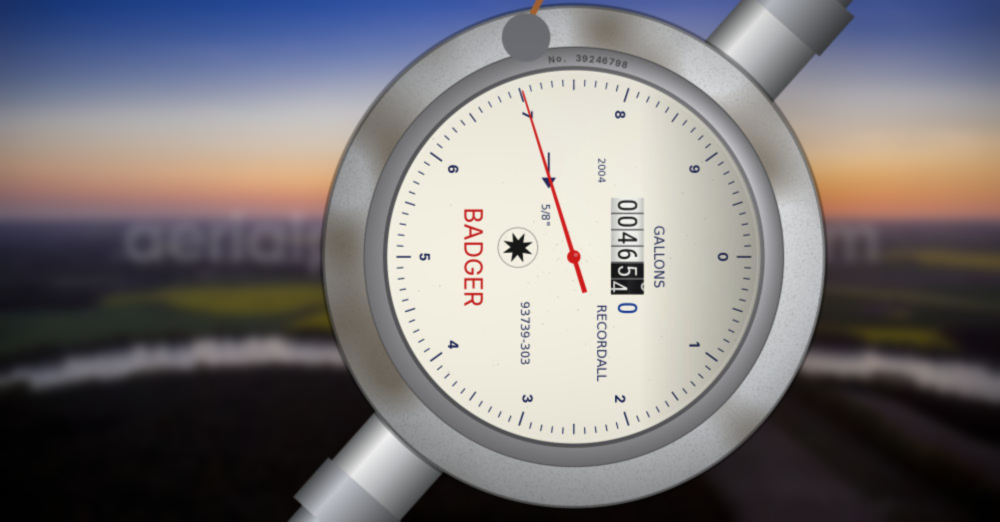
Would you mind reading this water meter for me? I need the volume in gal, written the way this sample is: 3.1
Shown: 46537.0
